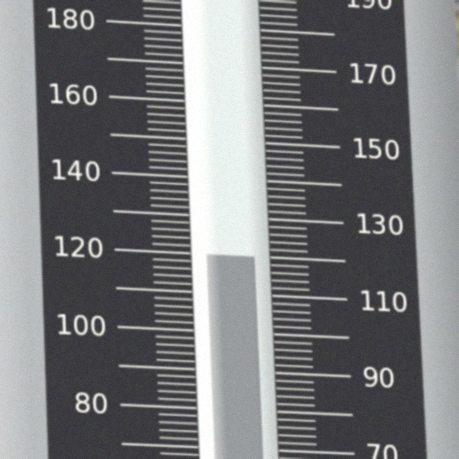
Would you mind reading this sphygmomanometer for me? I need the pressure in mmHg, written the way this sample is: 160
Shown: 120
